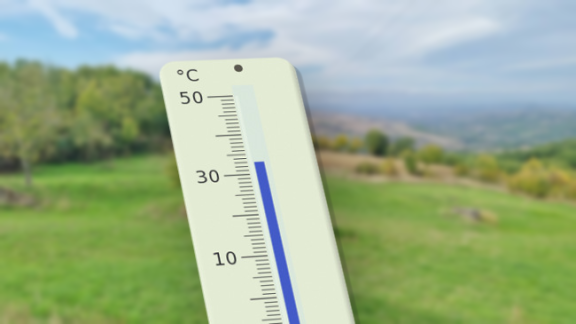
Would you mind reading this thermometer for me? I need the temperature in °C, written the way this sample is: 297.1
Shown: 33
